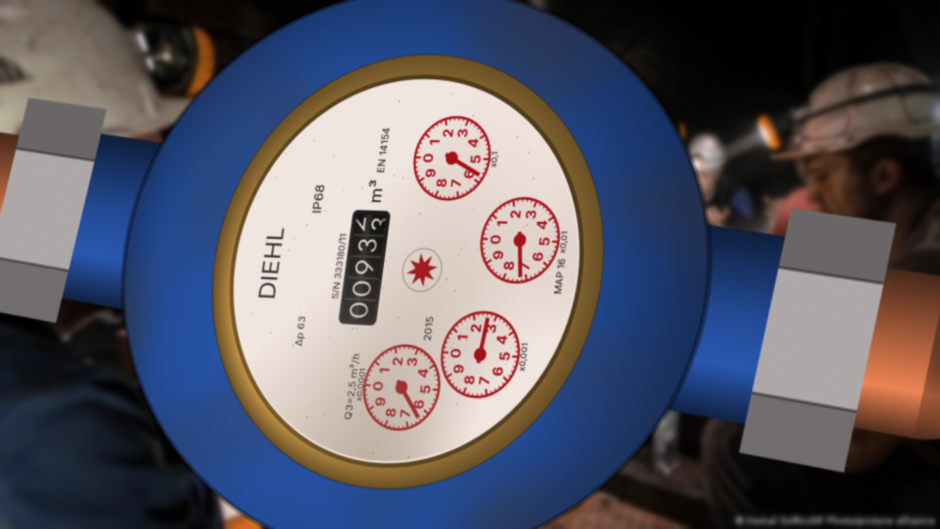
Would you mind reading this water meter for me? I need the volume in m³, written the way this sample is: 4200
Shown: 932.5726
